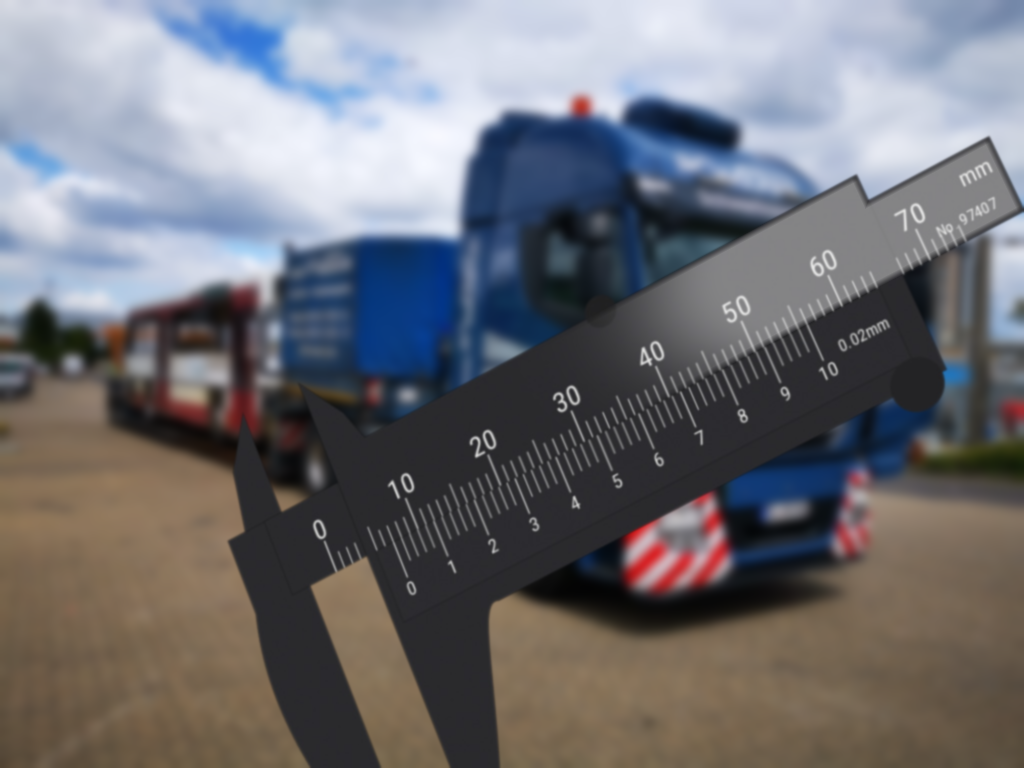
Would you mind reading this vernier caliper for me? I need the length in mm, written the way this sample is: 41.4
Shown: 7.0
